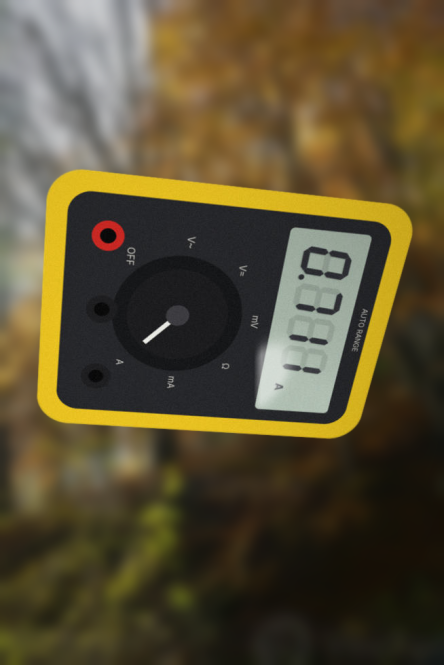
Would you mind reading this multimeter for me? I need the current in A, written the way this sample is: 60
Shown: 0.711
